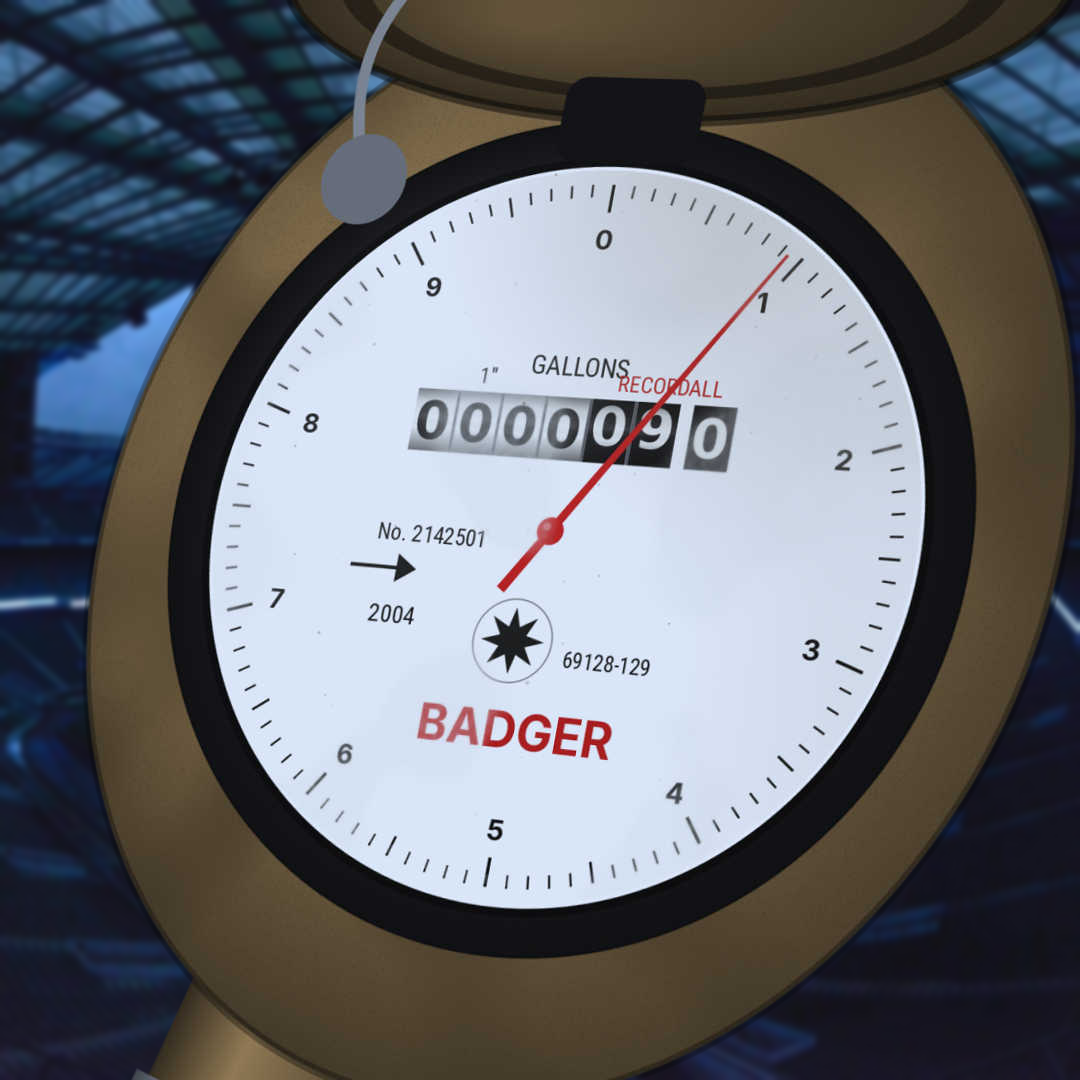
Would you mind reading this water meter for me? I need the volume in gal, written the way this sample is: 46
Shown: 90.9
